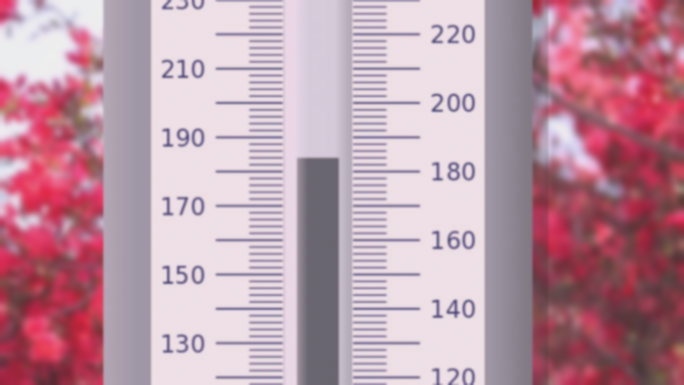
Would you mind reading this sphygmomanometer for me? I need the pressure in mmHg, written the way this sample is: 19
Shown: 184
